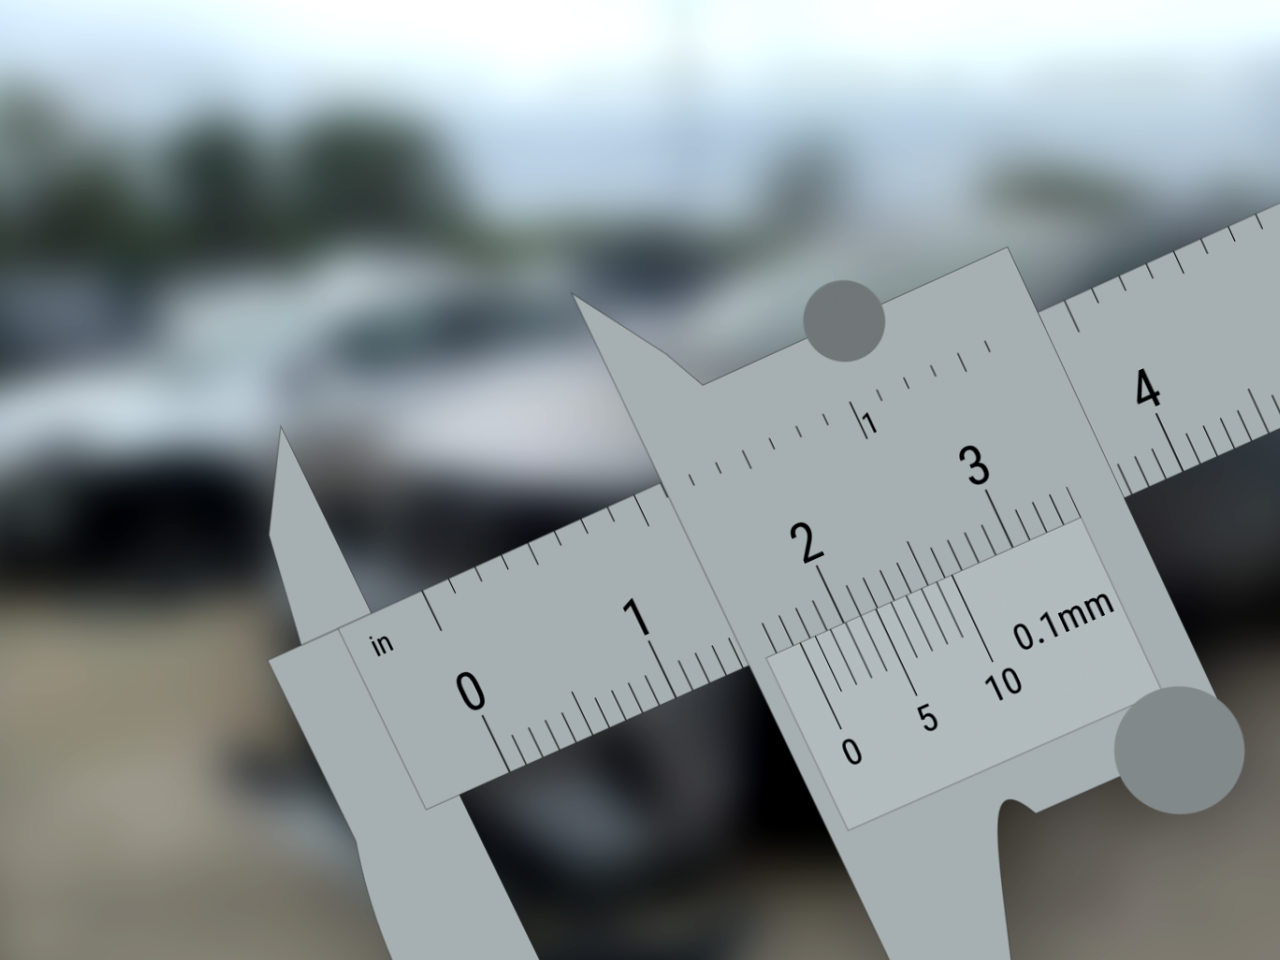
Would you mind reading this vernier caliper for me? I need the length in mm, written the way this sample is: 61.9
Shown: 17.4
